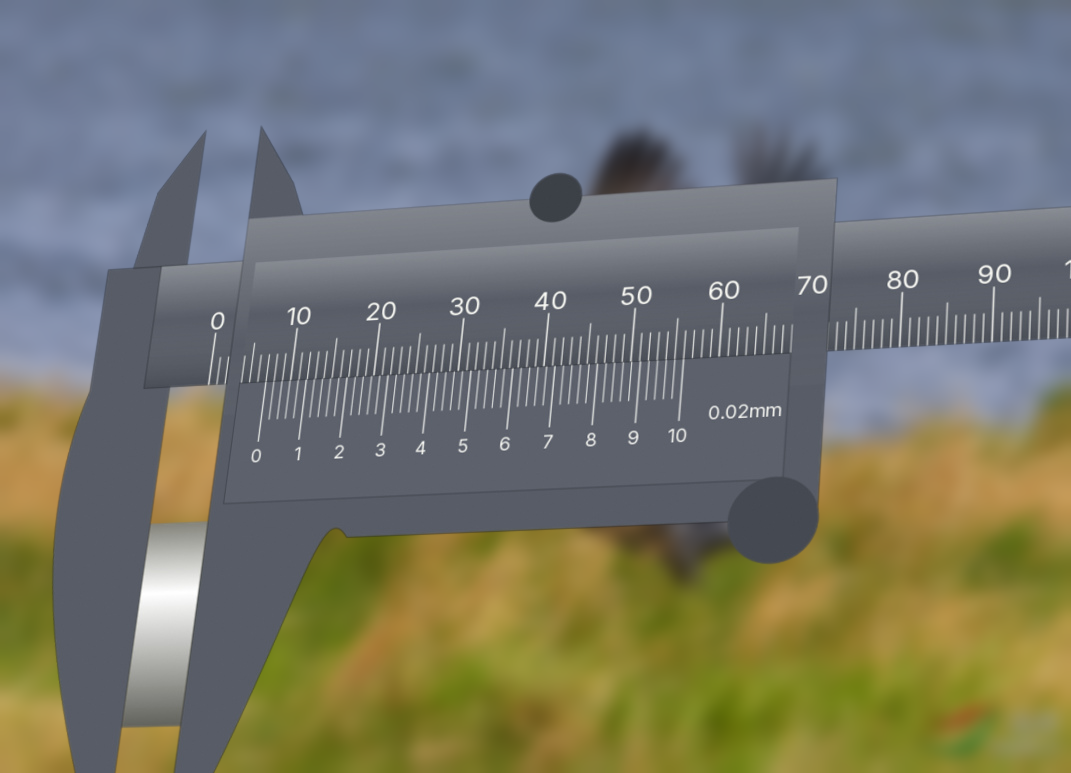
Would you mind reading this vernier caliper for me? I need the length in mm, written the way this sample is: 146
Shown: 7.0
